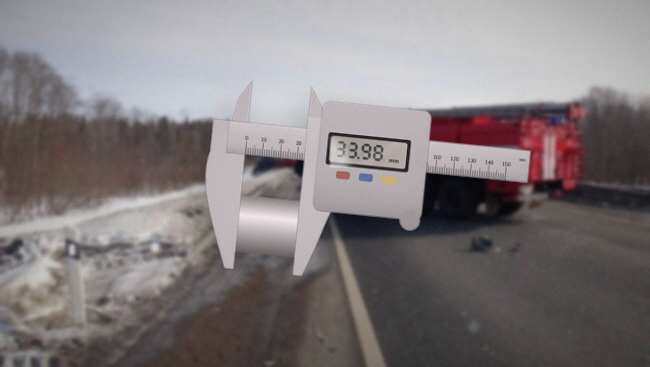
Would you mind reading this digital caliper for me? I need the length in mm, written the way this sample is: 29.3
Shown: 33.98
